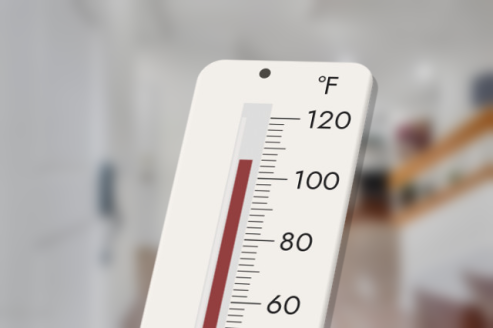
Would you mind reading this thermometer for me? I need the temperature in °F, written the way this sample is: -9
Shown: 106
